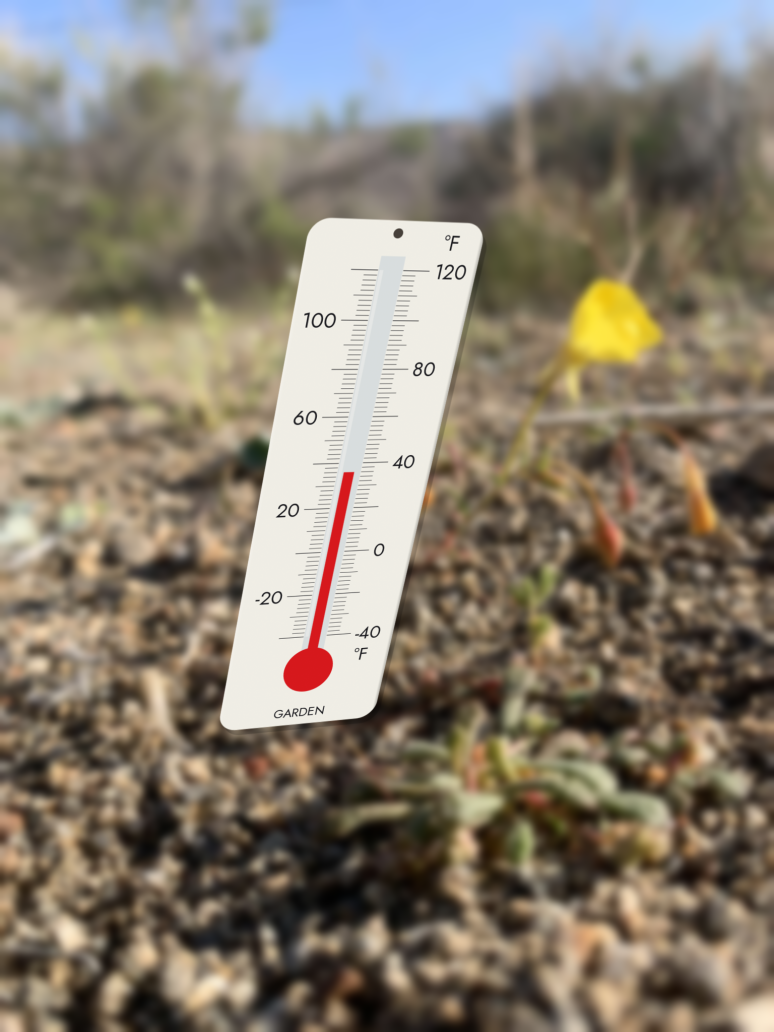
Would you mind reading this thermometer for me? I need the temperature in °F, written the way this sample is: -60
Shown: 36
